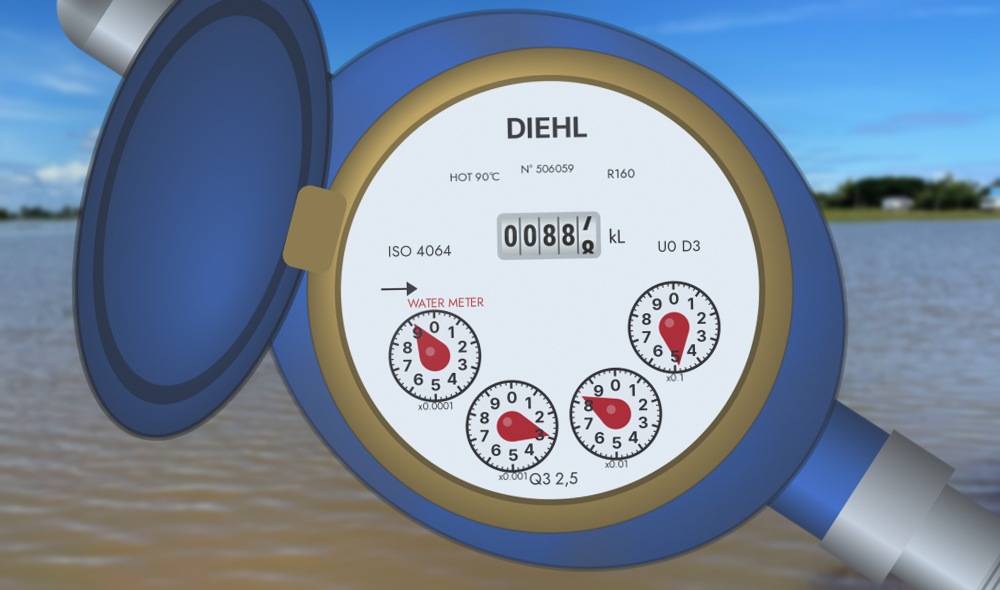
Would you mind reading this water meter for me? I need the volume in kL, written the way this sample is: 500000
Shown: 887.4829
